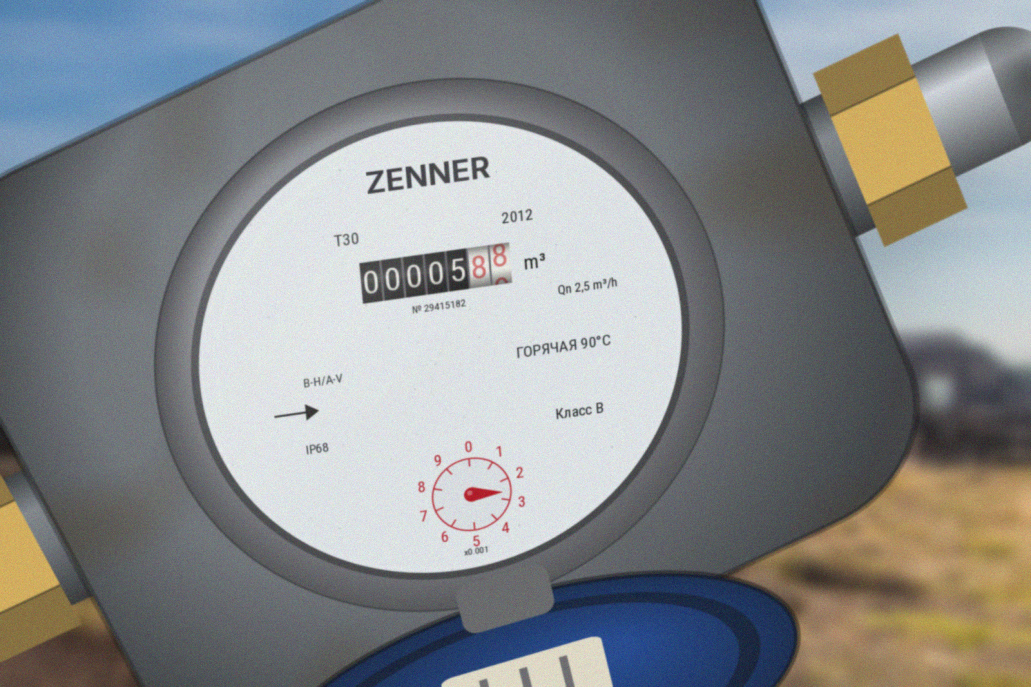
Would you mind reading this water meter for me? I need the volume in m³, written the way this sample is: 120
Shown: 5.882
